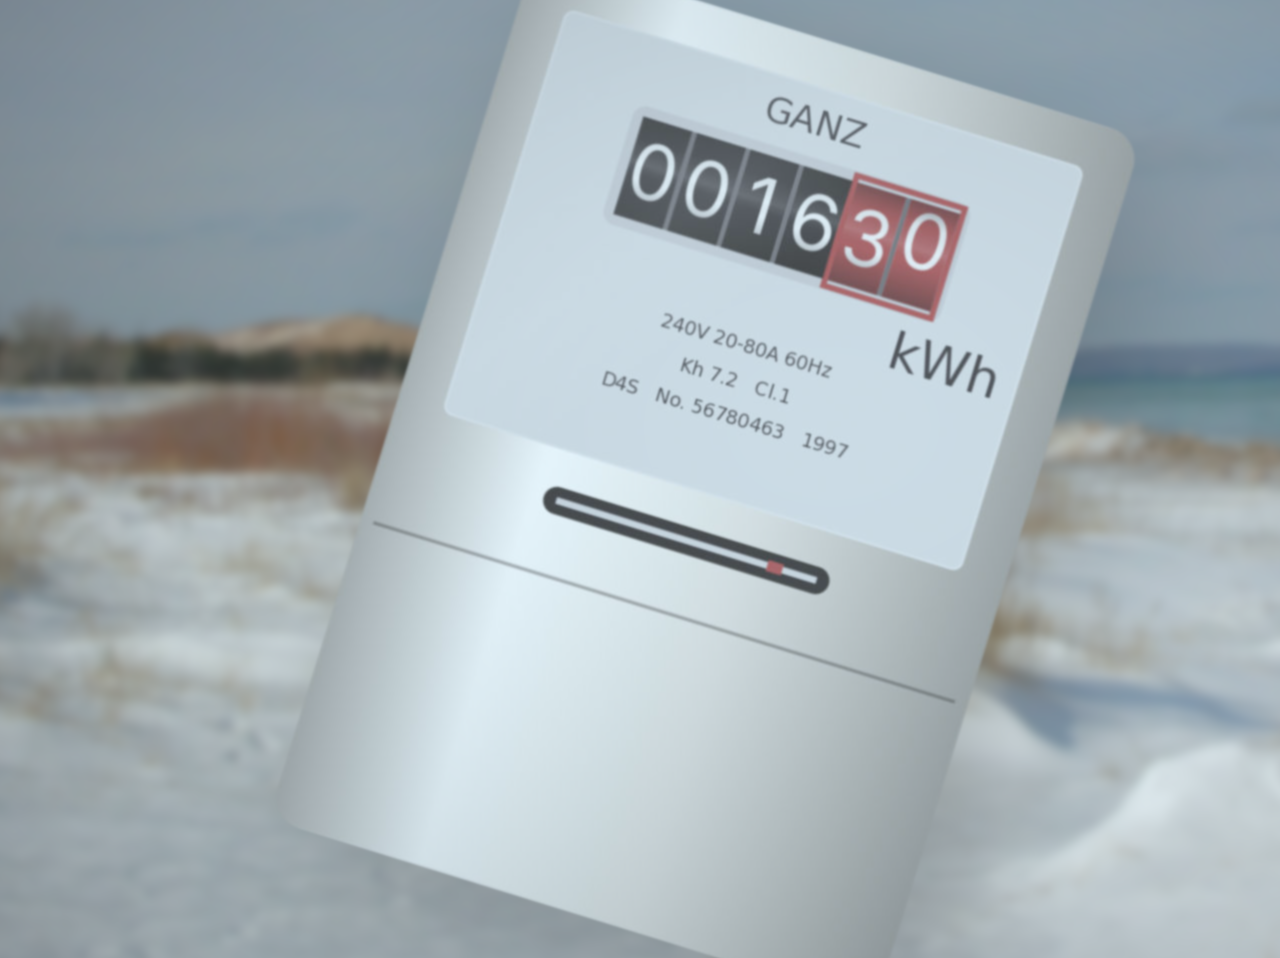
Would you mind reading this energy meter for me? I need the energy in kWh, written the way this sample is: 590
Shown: 16.30
